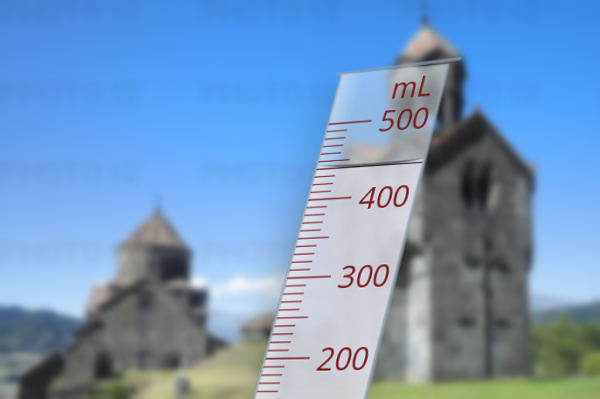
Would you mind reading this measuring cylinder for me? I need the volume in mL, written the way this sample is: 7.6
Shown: 440
